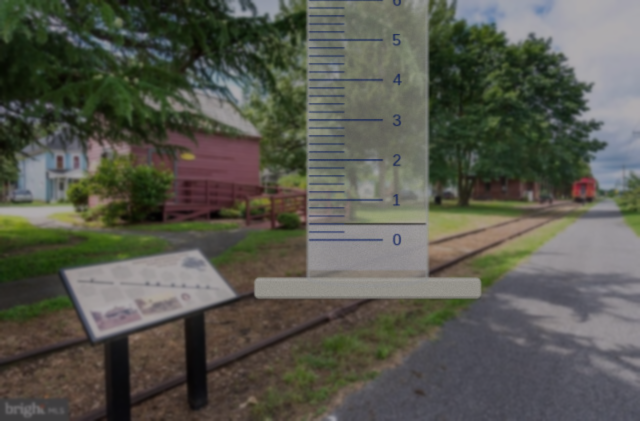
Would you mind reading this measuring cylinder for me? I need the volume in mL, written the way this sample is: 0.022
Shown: 0.4
